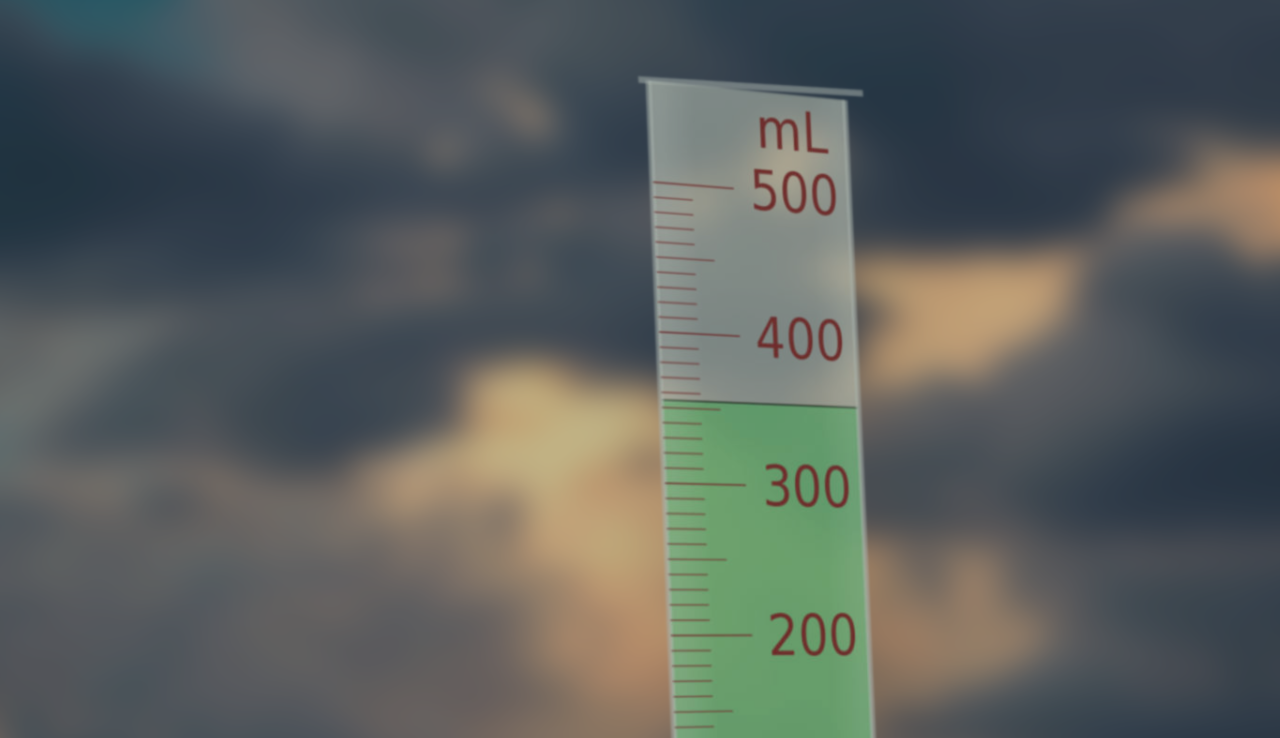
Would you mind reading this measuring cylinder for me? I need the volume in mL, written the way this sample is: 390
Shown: 355
